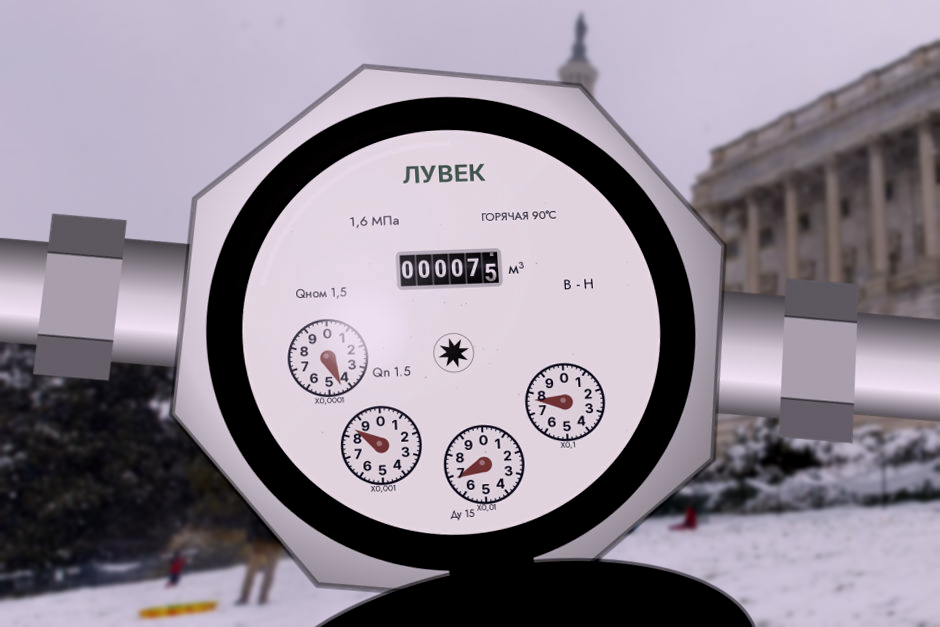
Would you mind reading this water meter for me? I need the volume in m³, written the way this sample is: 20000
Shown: 74.7684
